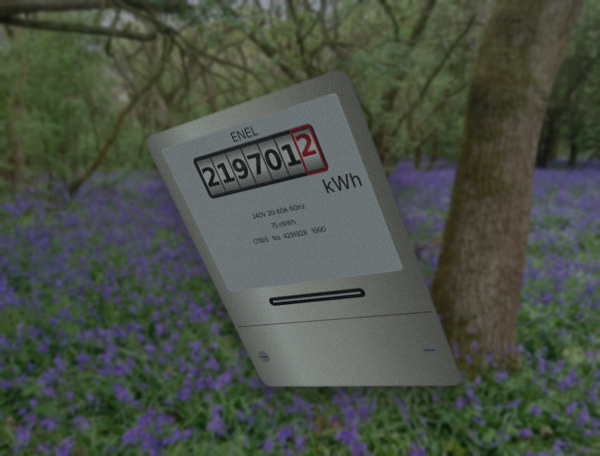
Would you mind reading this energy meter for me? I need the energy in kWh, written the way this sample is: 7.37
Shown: 219701.2
